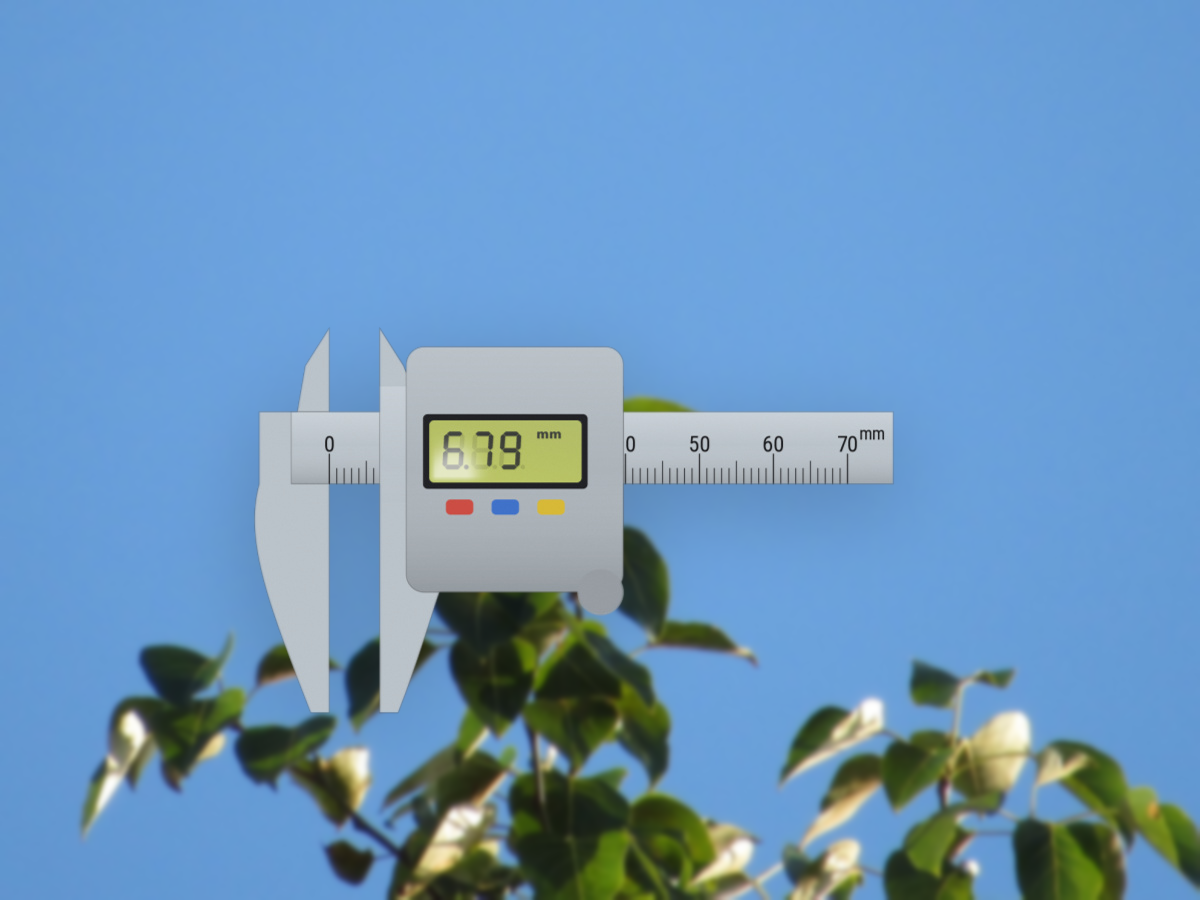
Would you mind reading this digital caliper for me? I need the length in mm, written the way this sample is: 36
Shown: 6.79
